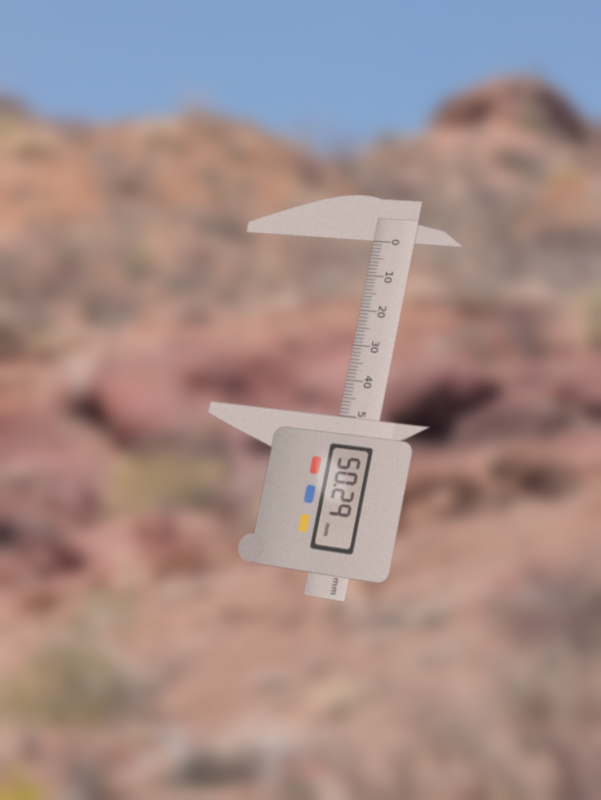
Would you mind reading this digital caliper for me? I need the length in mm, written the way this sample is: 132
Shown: 50.29
